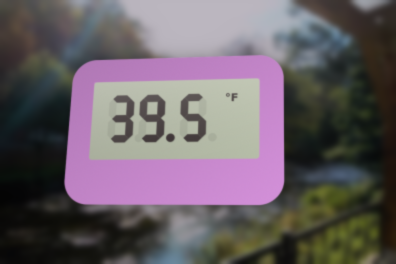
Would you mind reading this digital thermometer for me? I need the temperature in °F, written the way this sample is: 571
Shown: 39.5
